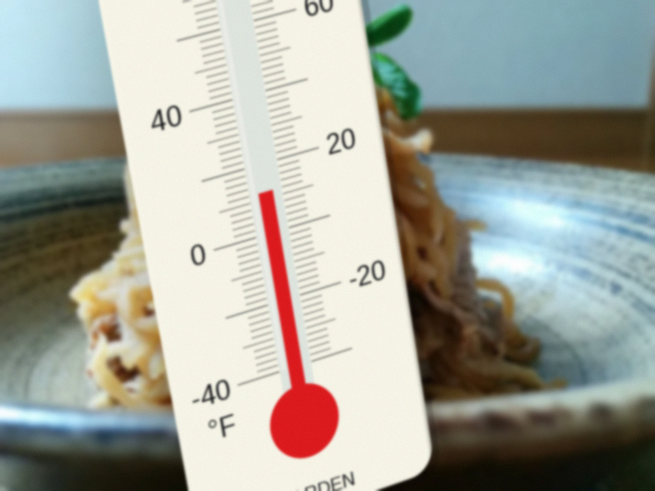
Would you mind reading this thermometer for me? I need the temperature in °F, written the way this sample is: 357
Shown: 12
